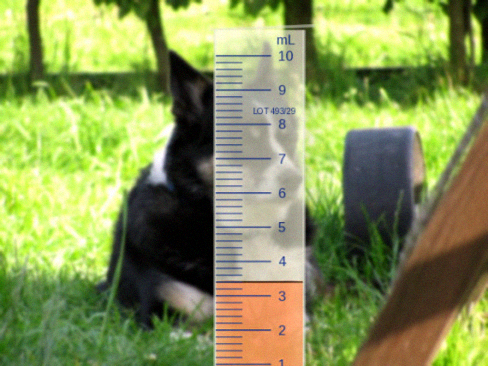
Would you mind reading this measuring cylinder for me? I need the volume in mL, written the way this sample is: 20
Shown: 3.4
